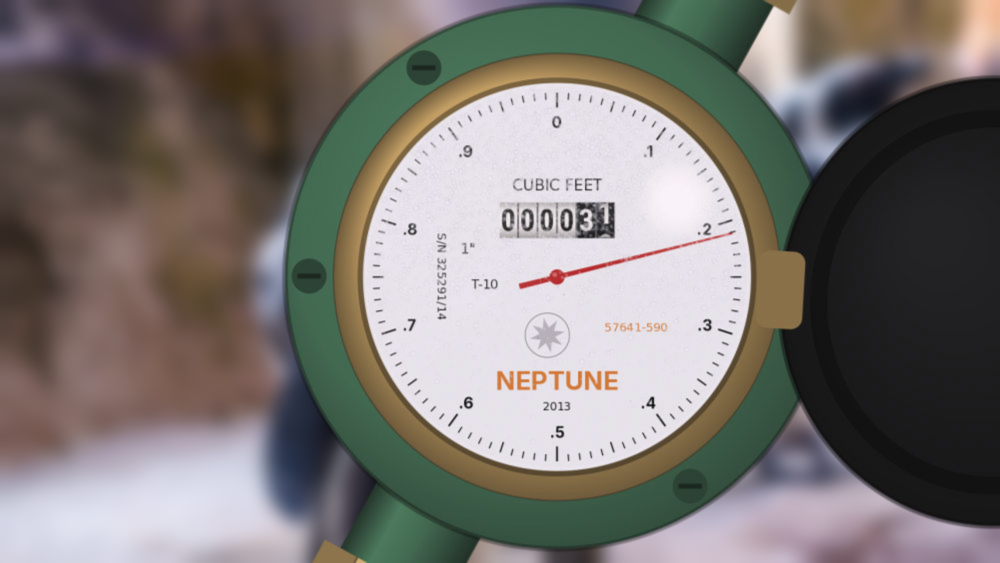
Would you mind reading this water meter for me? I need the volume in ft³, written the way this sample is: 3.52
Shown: 31.21
